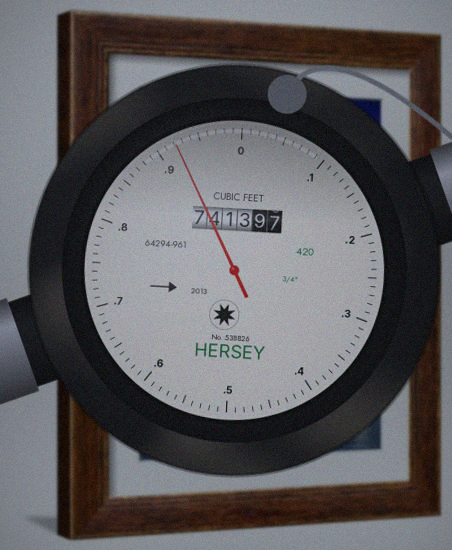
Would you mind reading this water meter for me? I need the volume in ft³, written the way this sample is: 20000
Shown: 741396.92
